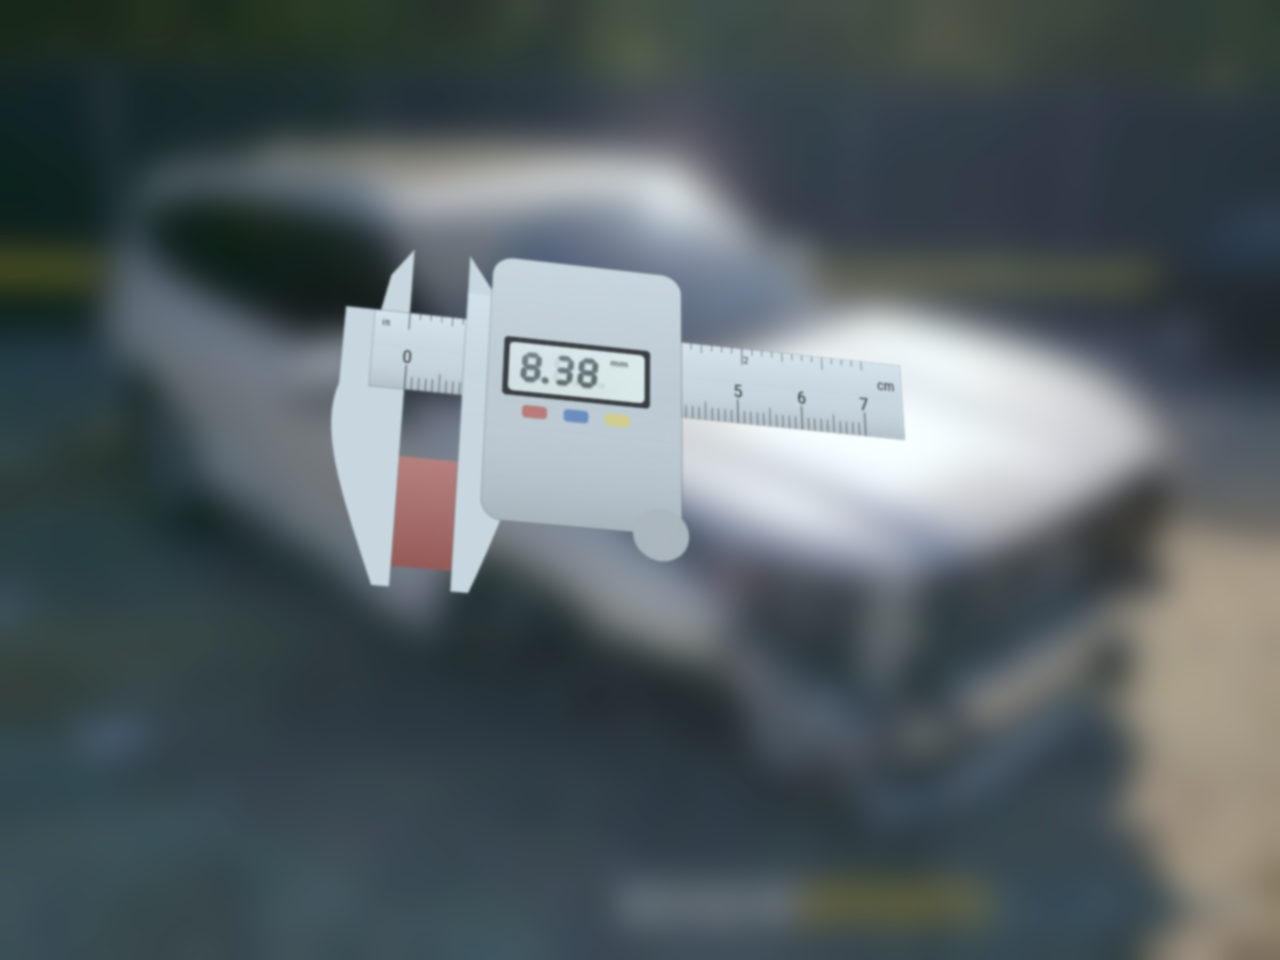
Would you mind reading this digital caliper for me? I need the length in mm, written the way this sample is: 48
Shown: 8.38
